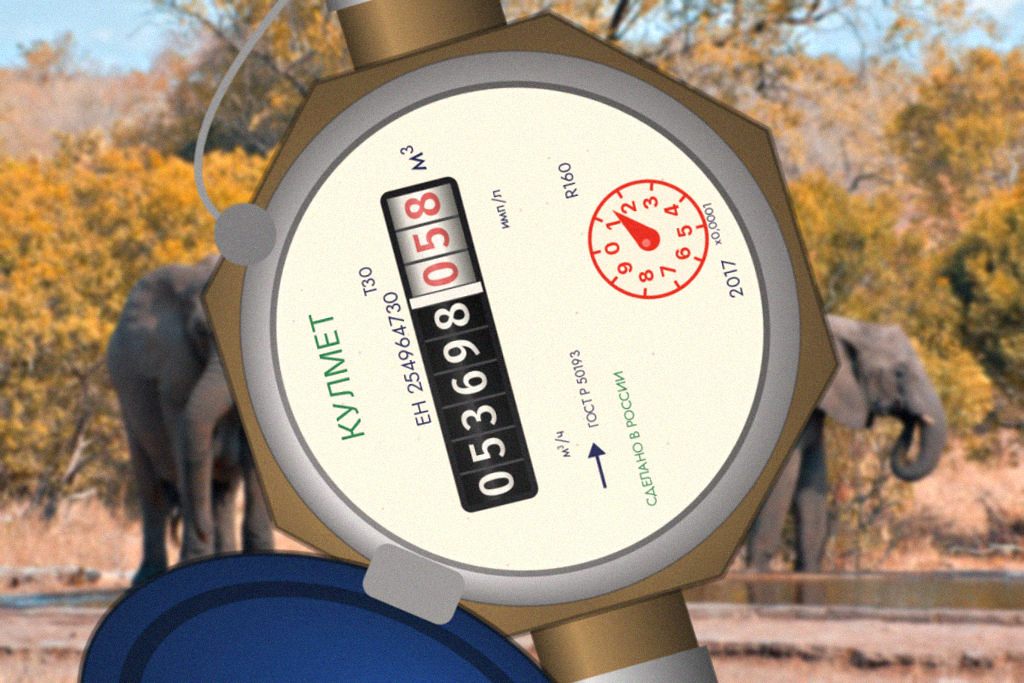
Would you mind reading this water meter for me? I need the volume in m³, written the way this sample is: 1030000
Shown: 53698.0581
